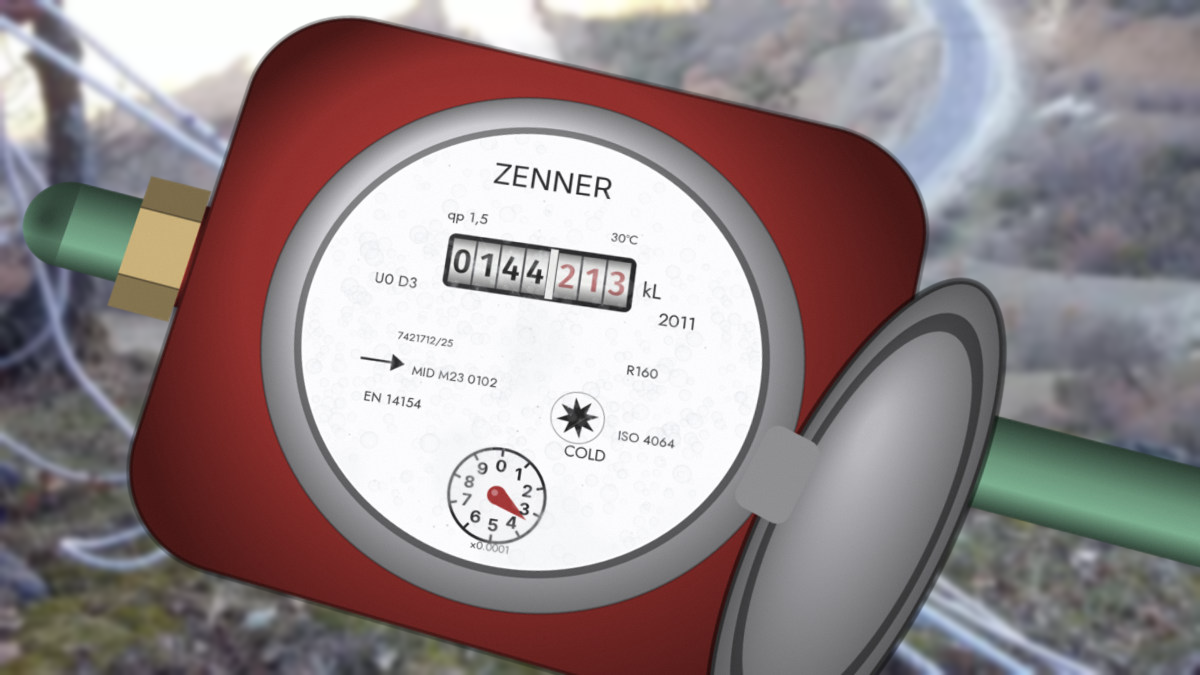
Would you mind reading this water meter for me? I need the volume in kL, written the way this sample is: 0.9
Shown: 144.2133
